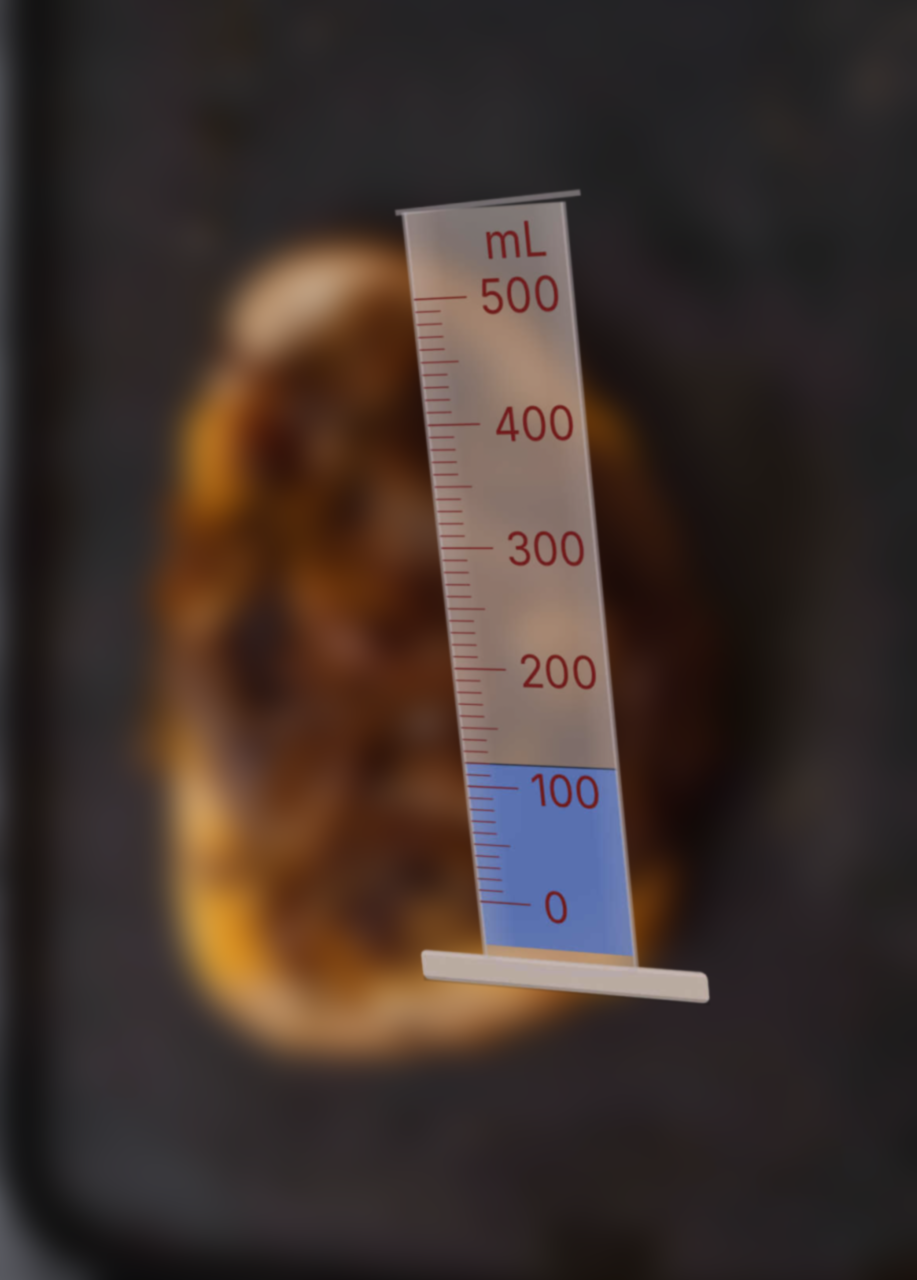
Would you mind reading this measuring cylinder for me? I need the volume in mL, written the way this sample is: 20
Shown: 120
